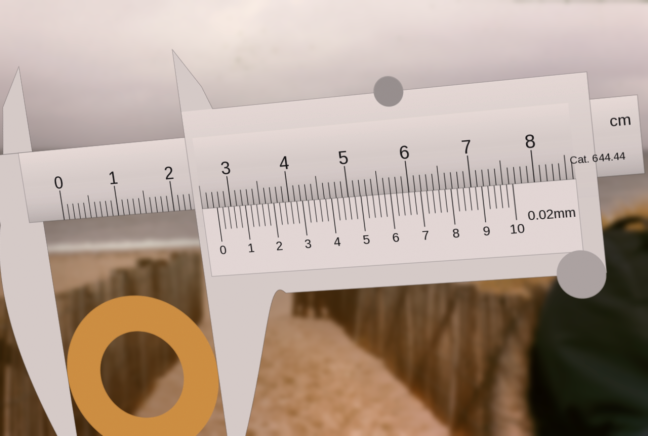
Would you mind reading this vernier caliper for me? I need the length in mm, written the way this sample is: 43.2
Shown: 27.6
